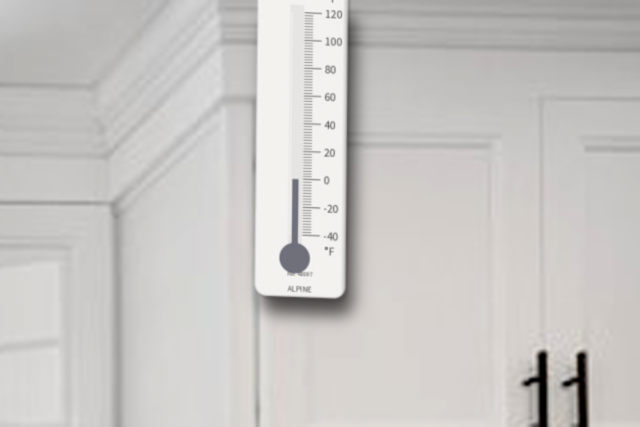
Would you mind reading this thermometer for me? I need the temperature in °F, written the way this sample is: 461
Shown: 0
